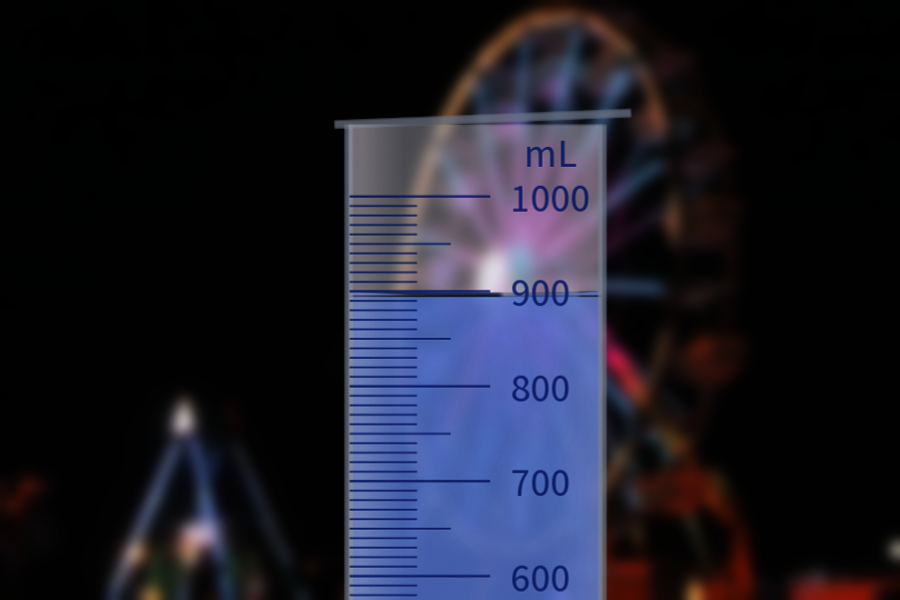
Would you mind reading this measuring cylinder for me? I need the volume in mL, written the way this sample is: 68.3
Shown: 895
